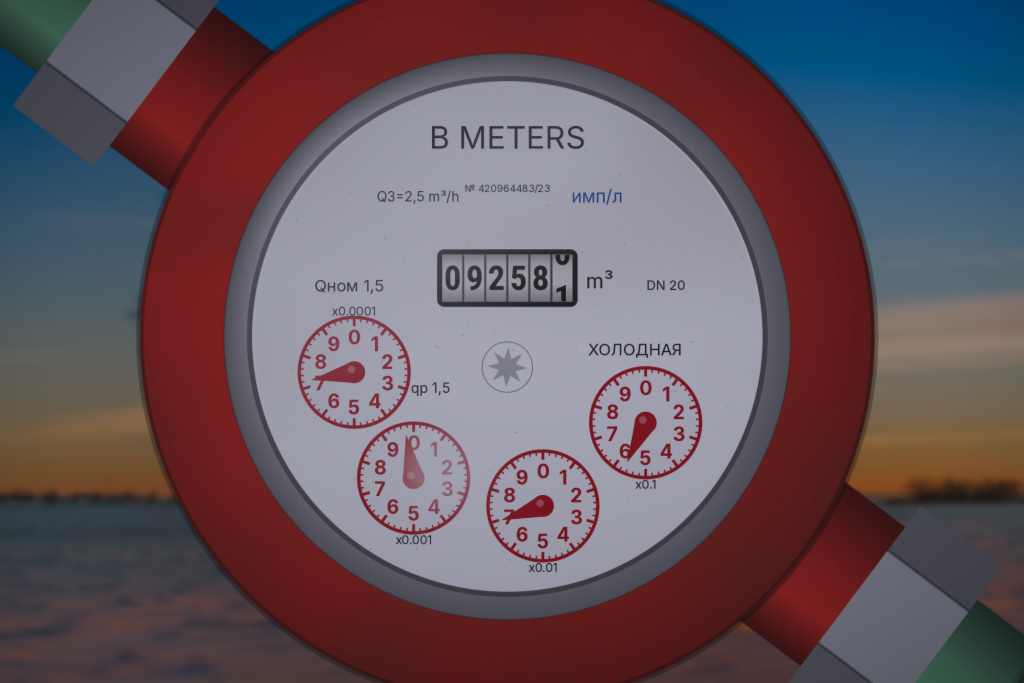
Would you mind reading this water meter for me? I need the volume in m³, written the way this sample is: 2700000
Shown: 92580.5697
